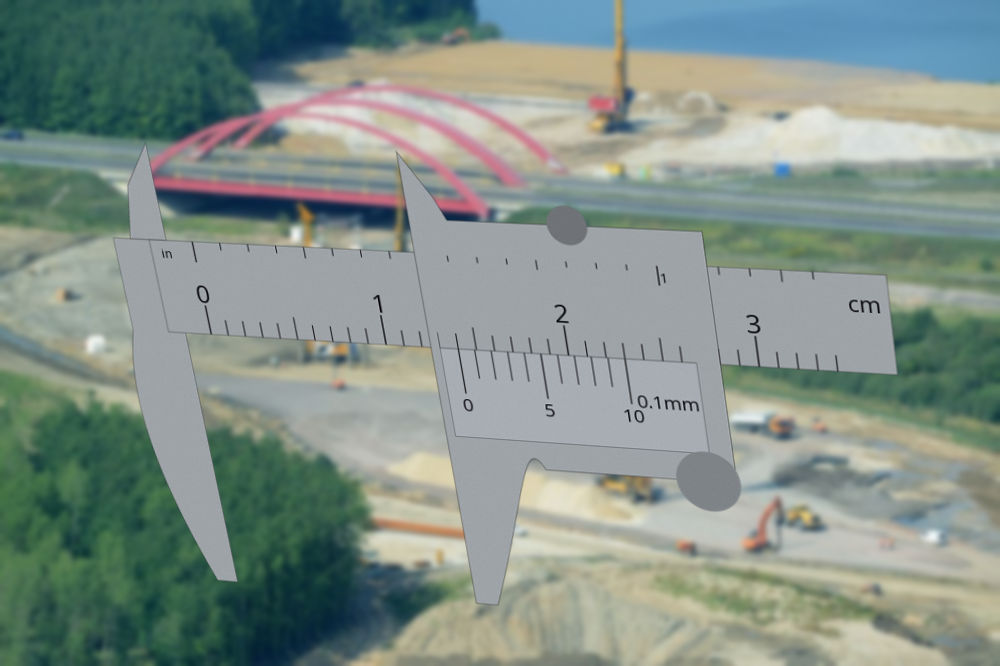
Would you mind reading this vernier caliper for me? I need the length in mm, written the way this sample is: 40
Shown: 14.0
